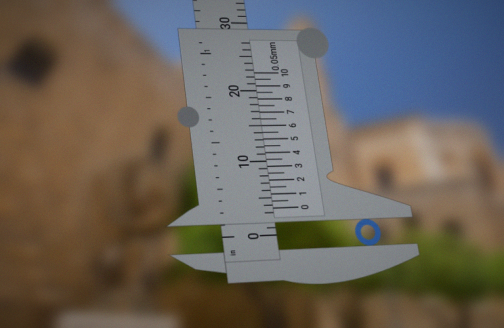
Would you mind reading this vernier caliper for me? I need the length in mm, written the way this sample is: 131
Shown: 3.6
